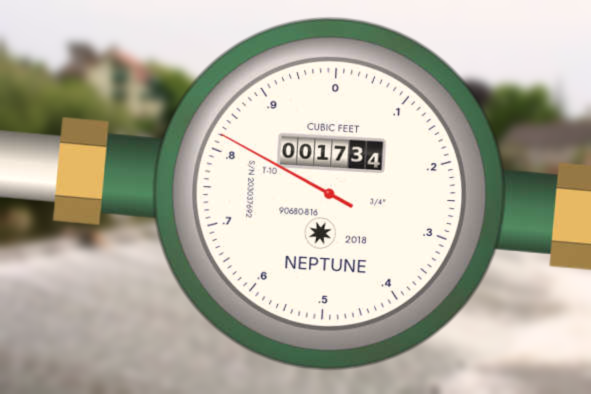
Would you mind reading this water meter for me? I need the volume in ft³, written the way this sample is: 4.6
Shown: 1733.82
